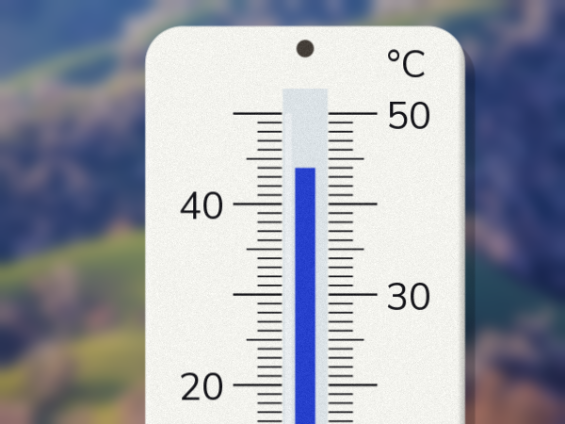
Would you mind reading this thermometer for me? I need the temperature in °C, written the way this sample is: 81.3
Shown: 44
